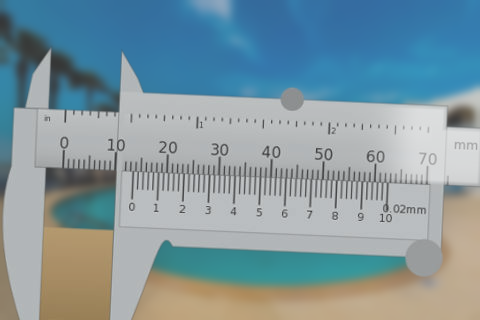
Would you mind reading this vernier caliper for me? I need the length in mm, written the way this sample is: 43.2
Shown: 13.5
